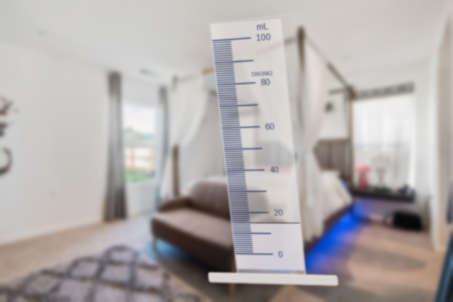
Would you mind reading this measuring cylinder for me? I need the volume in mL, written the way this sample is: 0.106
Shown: 15
